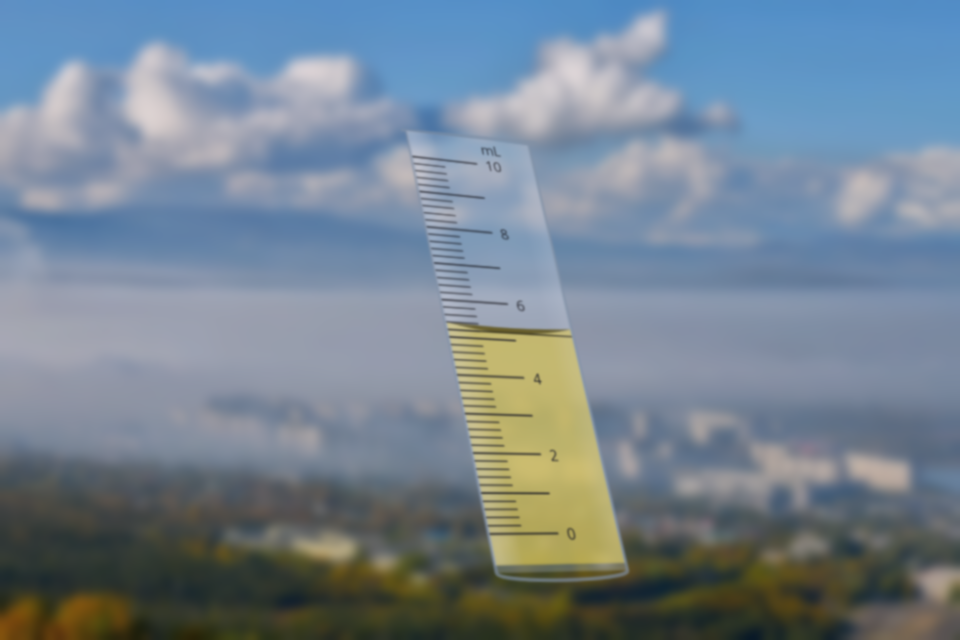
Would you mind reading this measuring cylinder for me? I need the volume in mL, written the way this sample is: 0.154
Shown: 5.2
